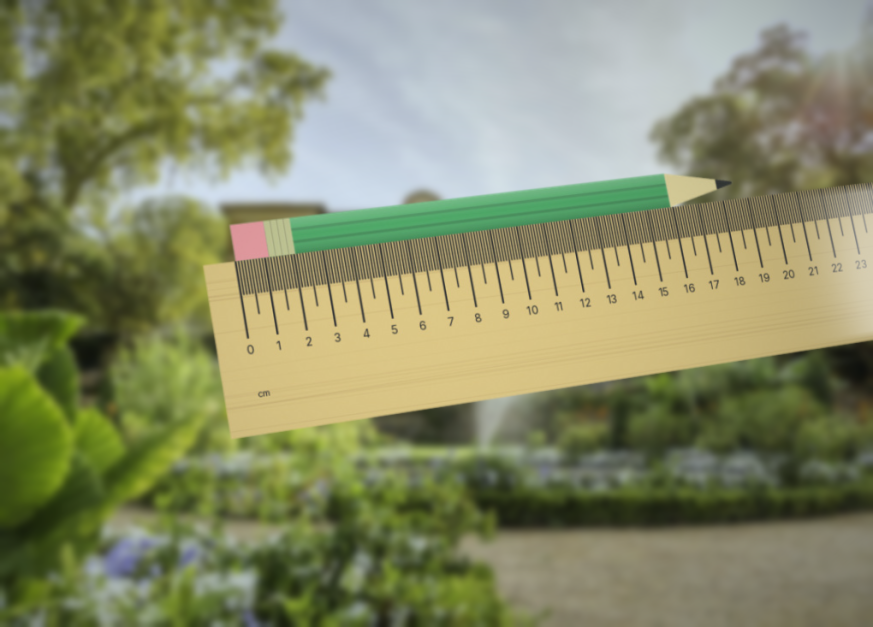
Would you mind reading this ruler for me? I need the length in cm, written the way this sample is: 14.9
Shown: 18.5
